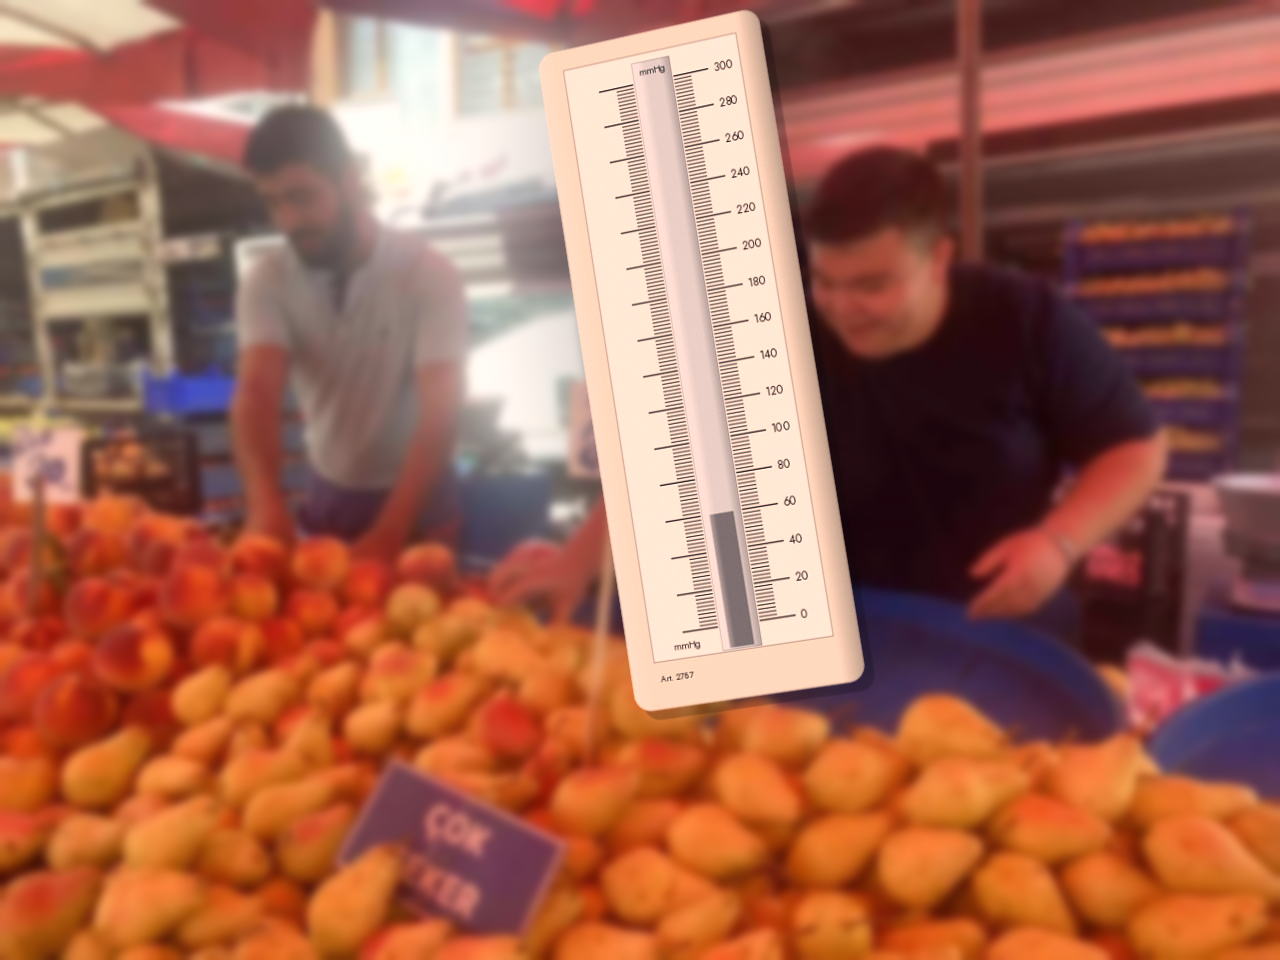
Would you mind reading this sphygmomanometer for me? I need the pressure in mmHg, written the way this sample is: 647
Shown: 60
